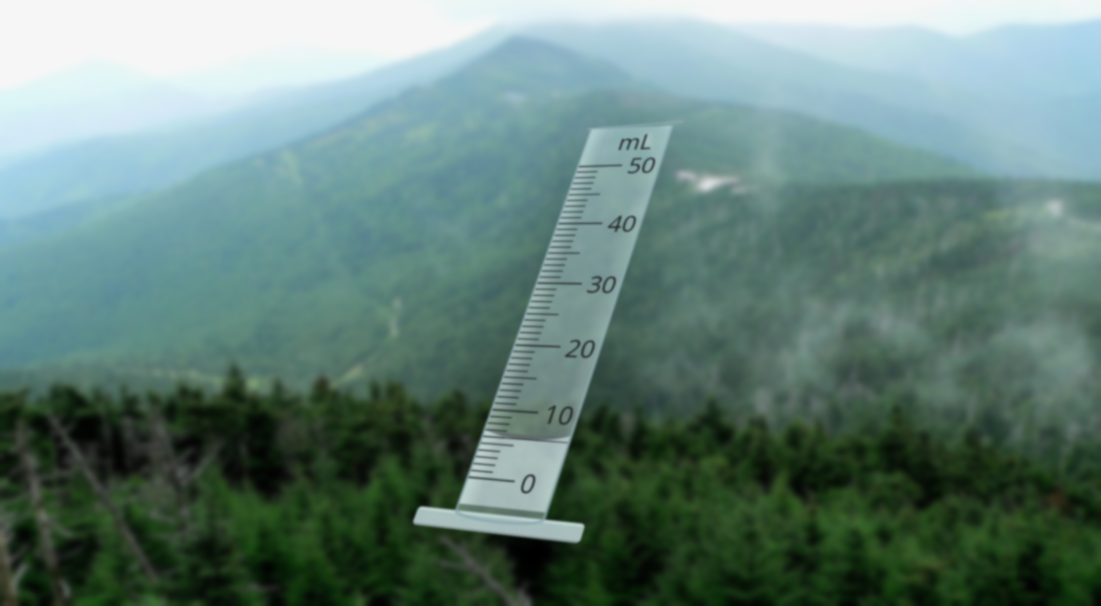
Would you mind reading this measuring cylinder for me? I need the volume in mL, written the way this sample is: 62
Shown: 6
